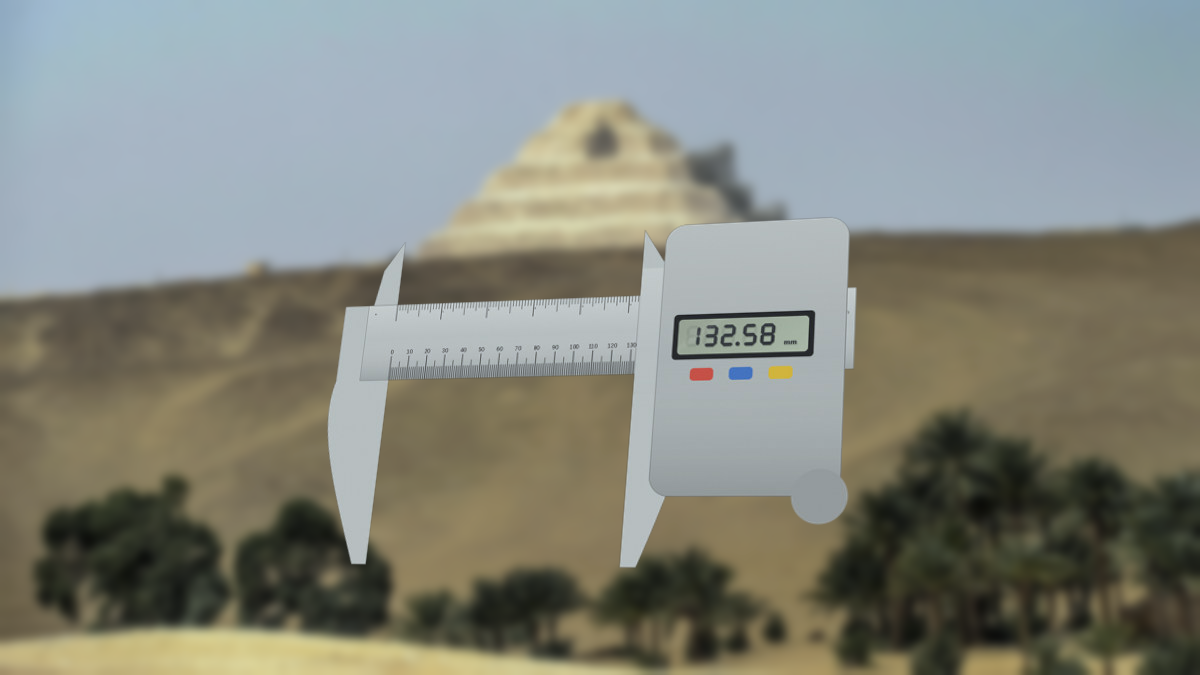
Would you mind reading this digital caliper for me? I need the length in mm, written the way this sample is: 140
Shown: 132.58
